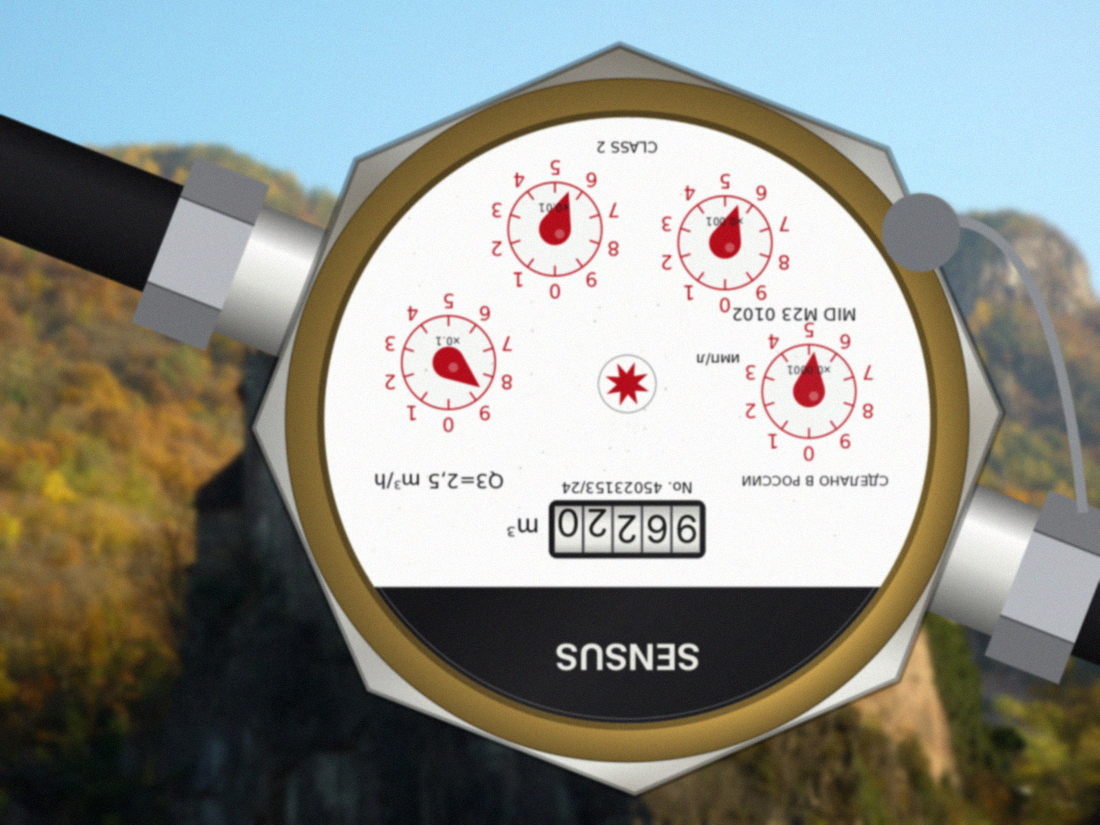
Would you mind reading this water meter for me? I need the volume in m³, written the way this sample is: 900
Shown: 96219.8555
